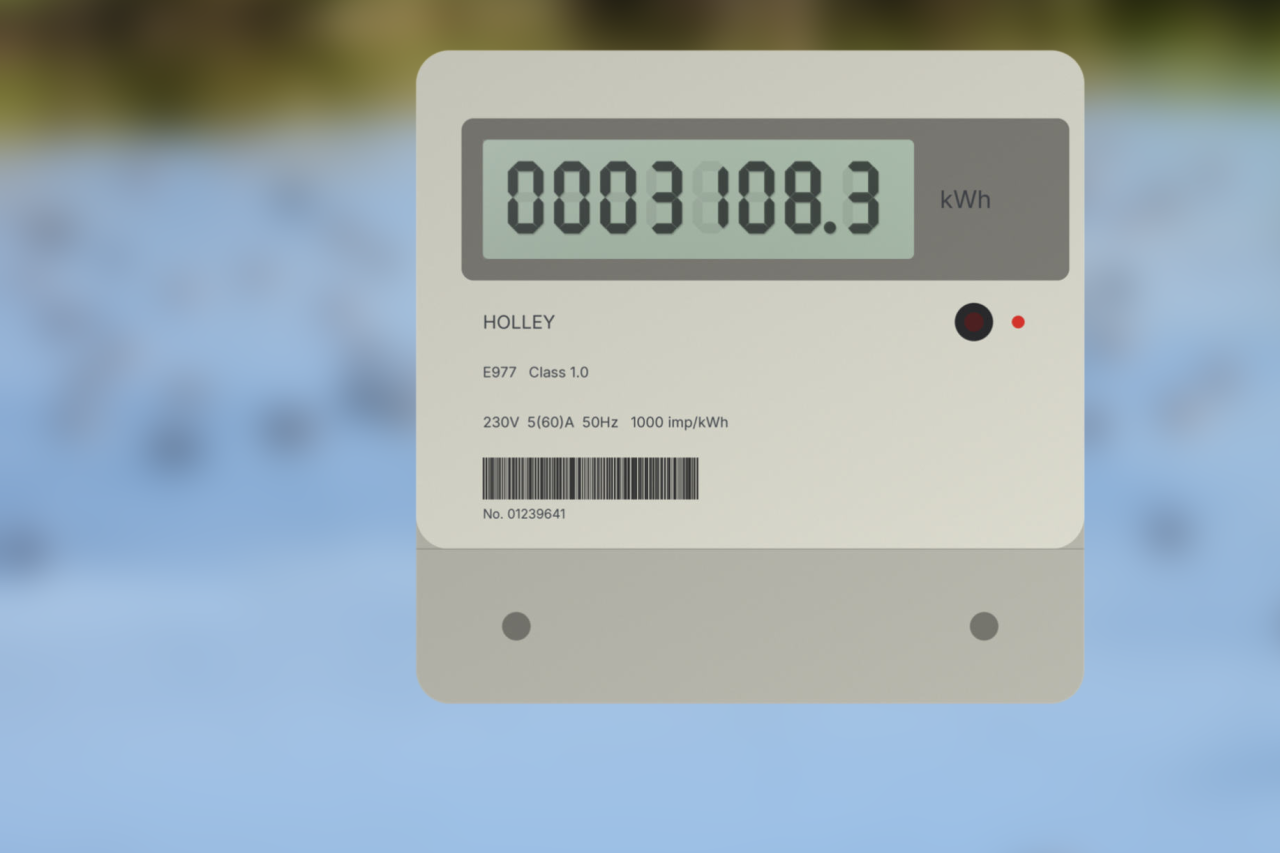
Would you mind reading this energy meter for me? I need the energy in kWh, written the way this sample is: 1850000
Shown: 3108.3
